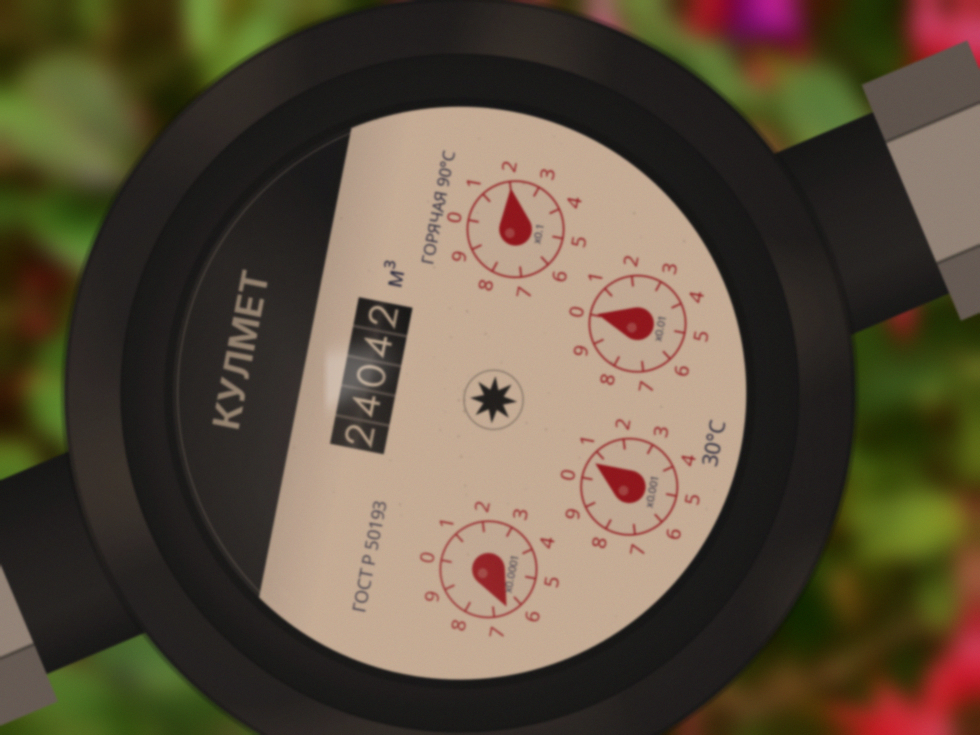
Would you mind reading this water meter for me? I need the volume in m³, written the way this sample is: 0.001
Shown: 24042.2006
